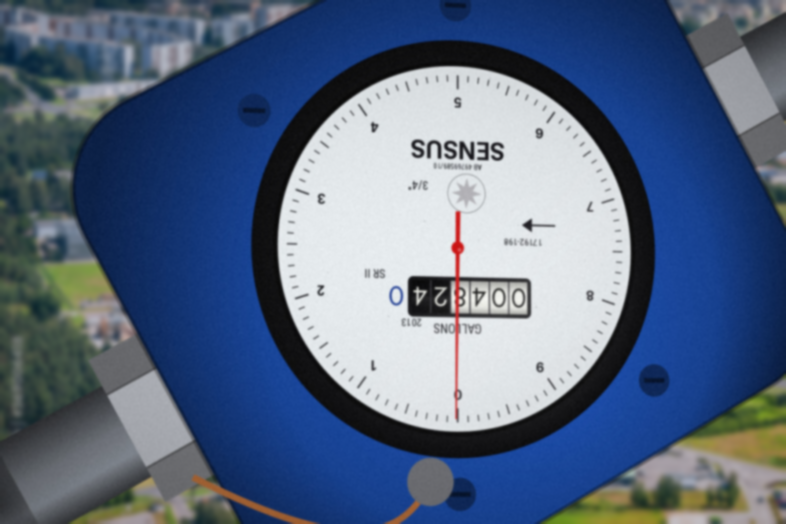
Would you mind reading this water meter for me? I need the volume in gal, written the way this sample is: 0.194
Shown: 48240.0
